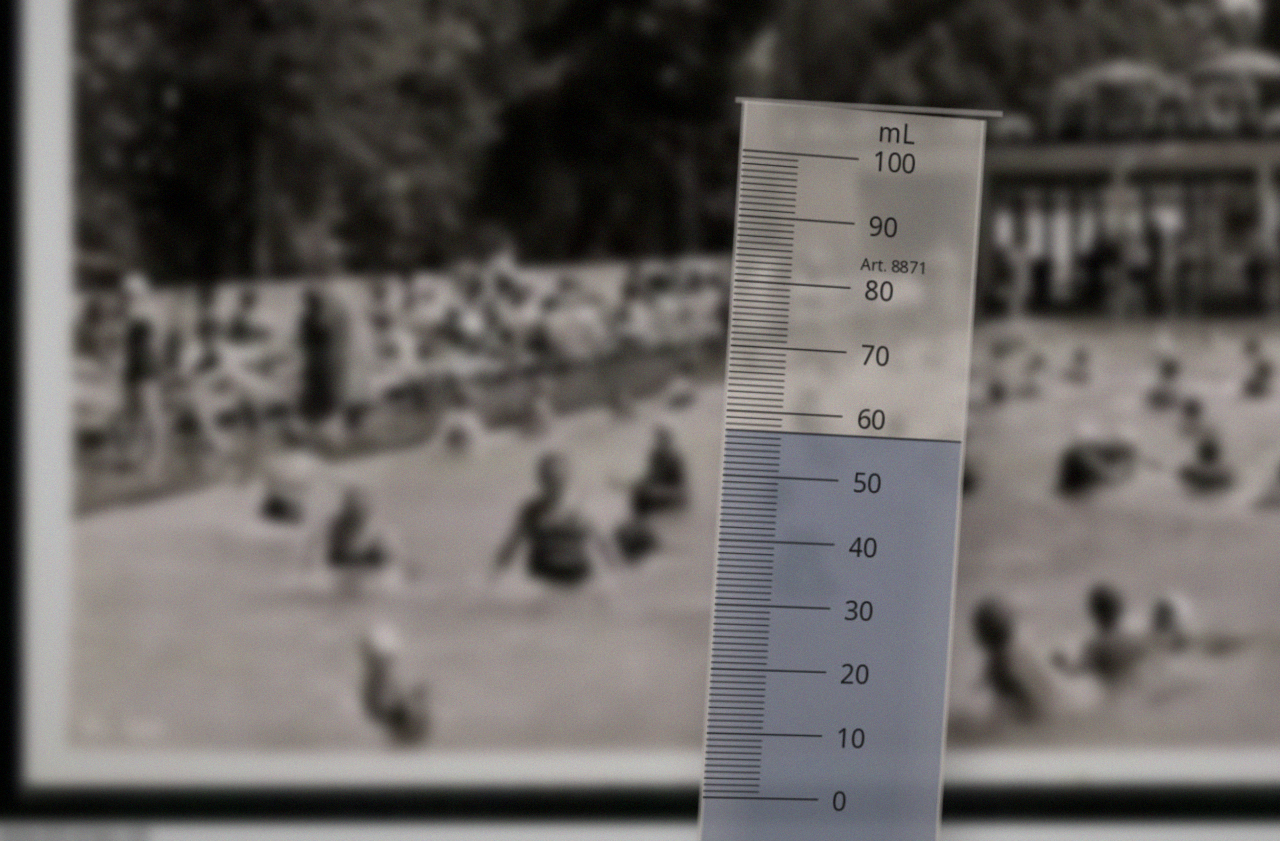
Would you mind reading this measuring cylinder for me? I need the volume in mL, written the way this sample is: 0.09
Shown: 57
